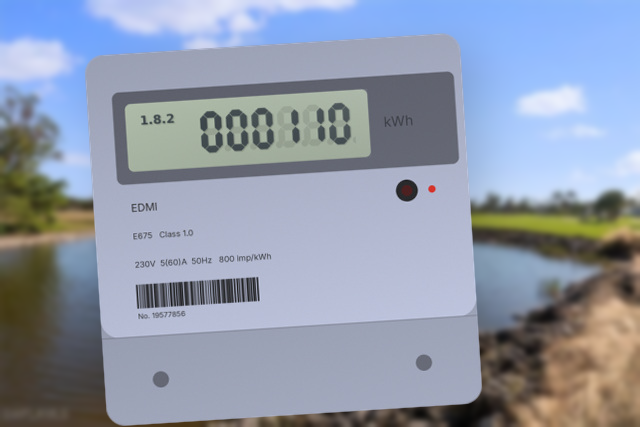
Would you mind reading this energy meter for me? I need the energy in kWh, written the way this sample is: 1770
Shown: 110
